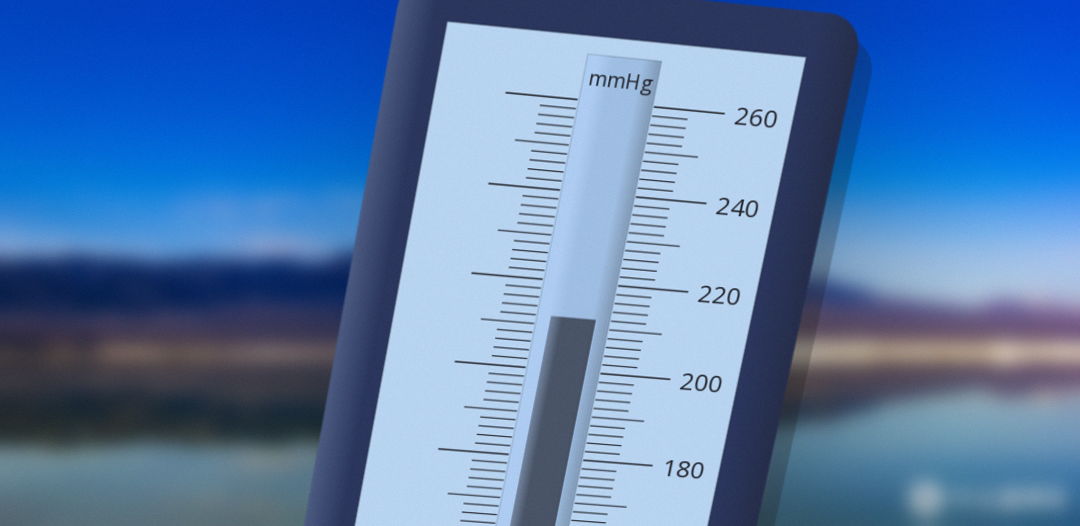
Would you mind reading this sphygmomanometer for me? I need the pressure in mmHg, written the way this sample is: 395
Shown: 212
